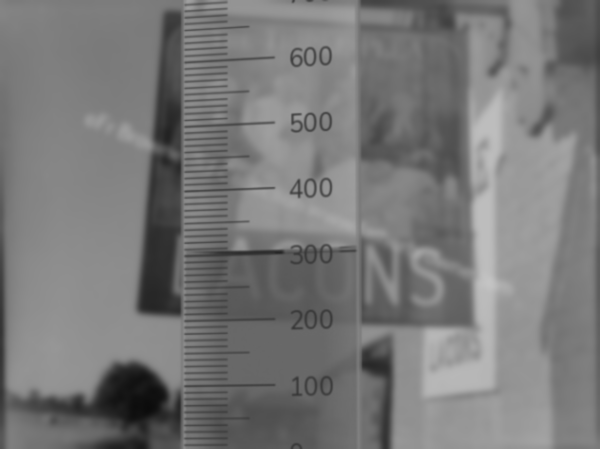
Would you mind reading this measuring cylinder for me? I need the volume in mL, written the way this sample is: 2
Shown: 300
